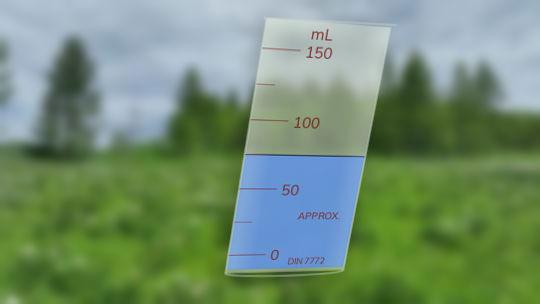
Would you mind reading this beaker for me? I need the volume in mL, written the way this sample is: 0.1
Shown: 75
